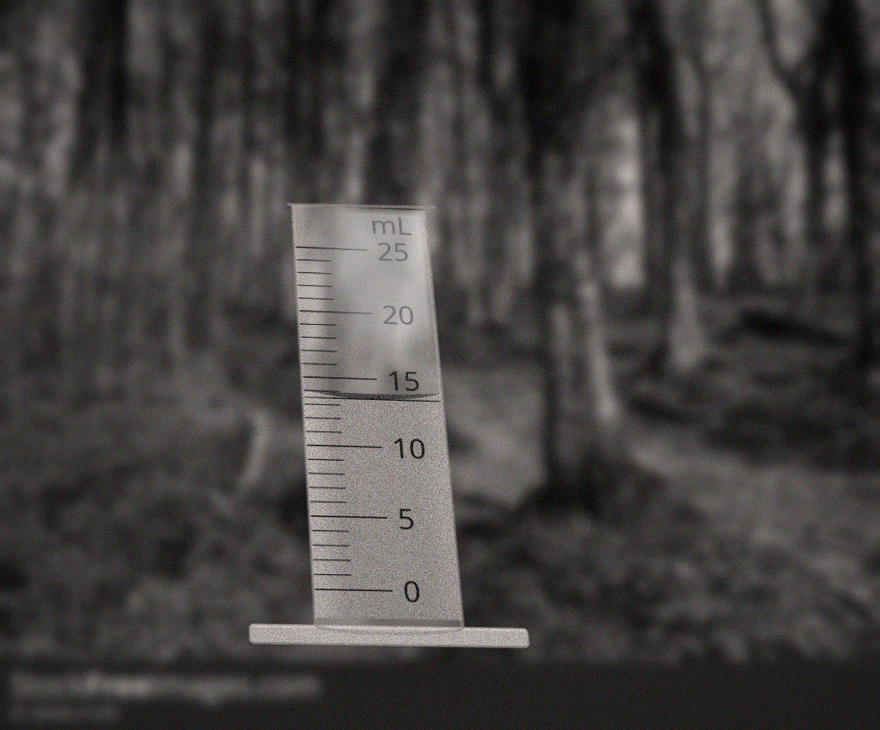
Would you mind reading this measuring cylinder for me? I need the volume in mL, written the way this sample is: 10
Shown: 13.5
